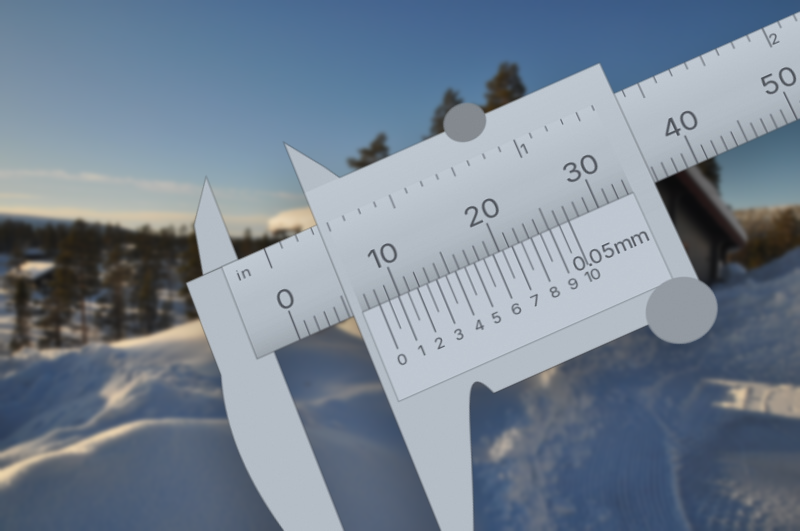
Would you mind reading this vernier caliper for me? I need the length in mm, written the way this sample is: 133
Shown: 8.0
